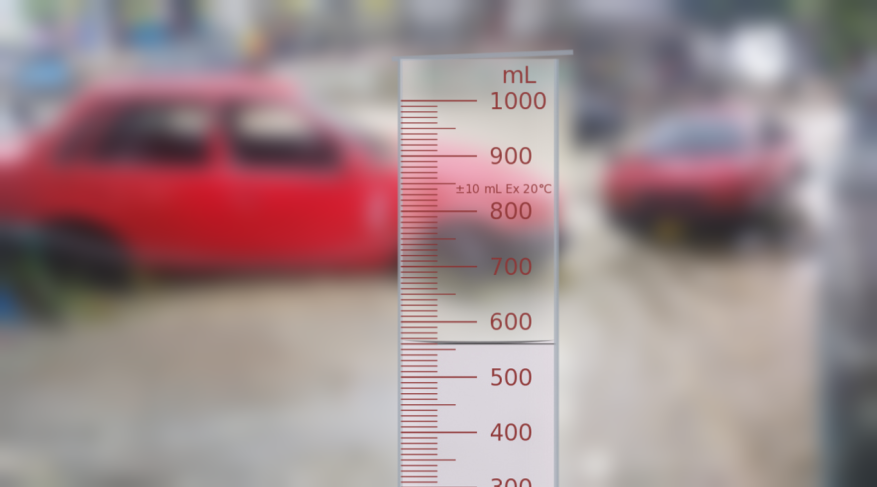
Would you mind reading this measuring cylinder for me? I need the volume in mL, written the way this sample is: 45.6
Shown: 560
